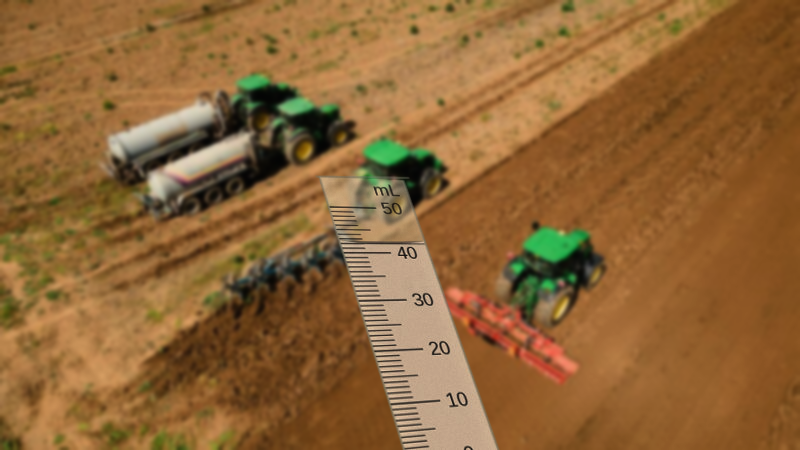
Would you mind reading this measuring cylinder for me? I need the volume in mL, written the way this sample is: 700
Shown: 42
